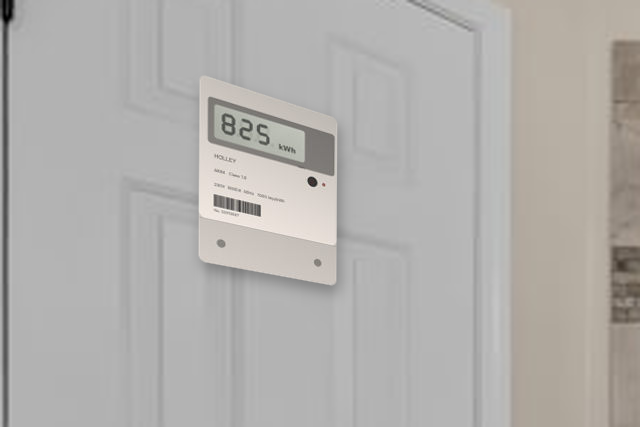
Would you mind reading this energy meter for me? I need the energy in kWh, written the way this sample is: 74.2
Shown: 825
